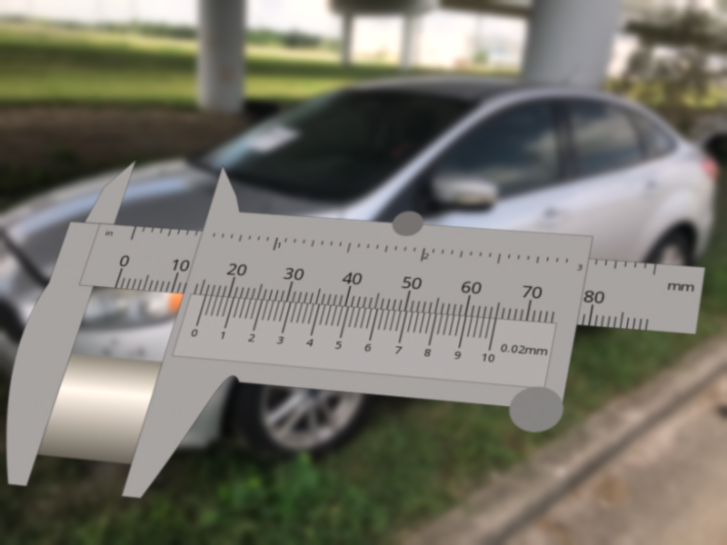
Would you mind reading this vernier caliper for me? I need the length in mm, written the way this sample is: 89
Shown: 16.0
